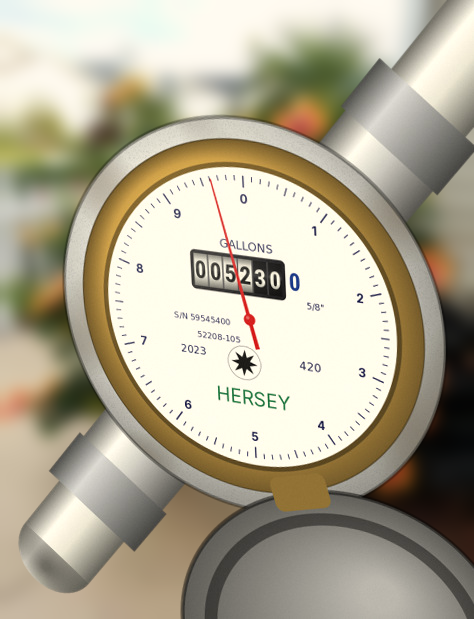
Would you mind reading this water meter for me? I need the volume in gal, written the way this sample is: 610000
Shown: 52299.6
